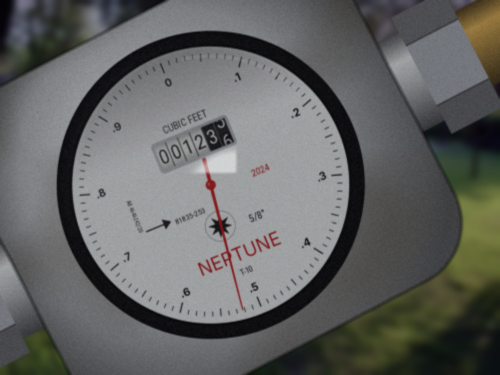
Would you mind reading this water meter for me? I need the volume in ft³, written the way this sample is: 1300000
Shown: 1235.52
